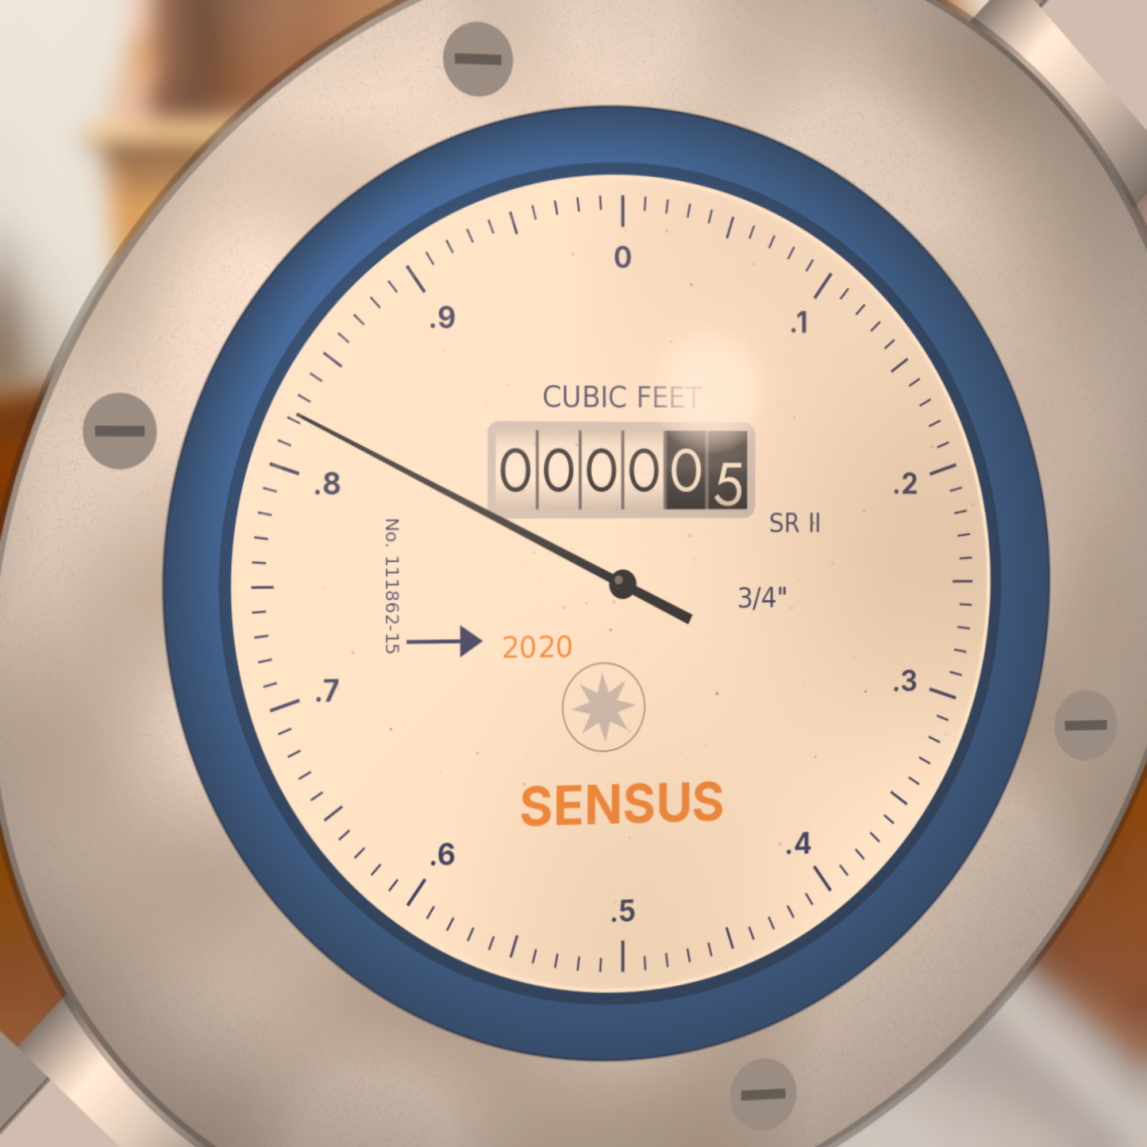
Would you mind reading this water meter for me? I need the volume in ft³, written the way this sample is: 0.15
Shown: 4.82
